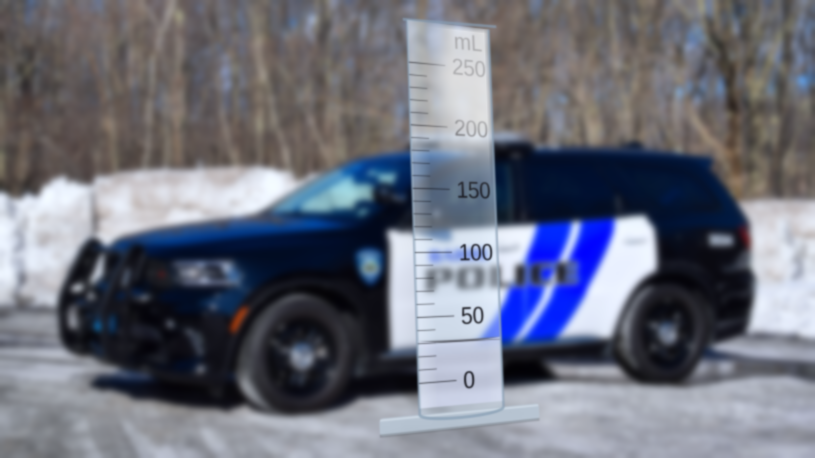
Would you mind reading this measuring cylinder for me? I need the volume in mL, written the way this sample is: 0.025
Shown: 30
